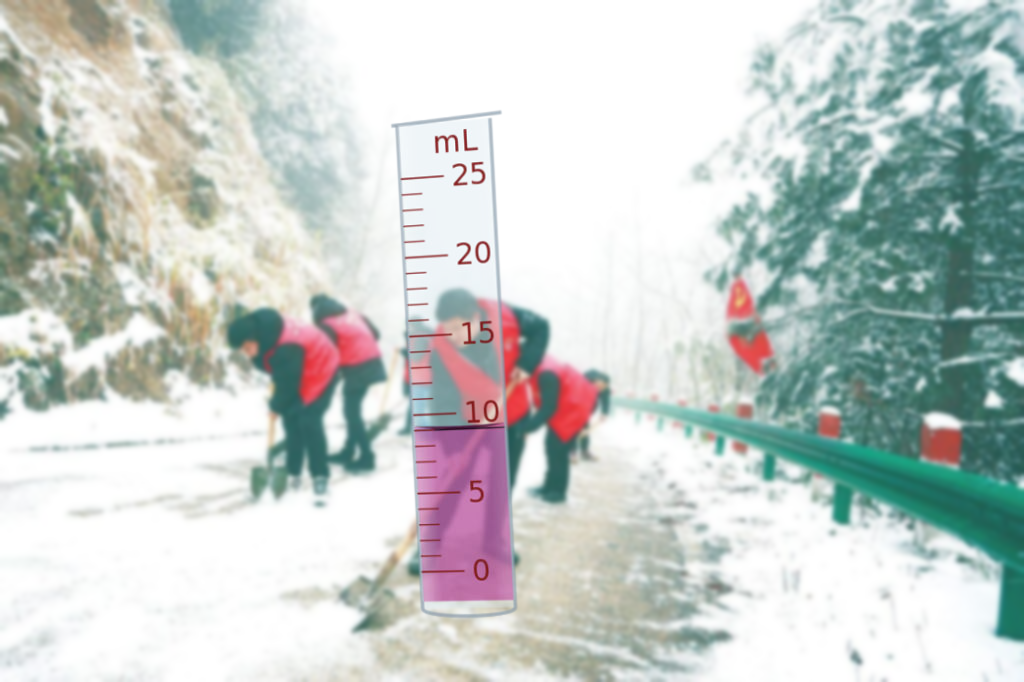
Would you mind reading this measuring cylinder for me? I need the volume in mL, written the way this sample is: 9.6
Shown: 9
